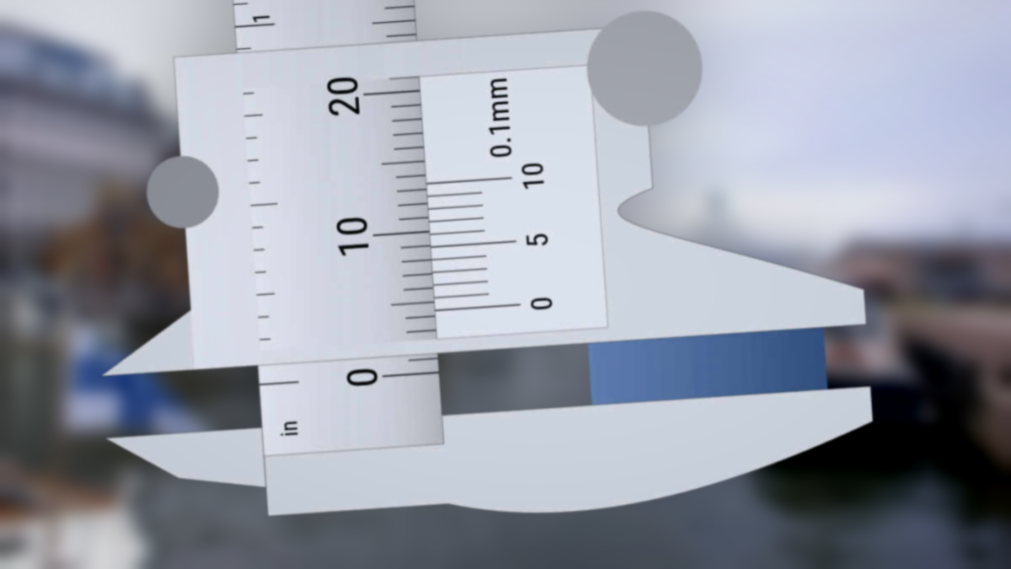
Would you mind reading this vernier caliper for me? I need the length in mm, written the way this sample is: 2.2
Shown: 4.4
